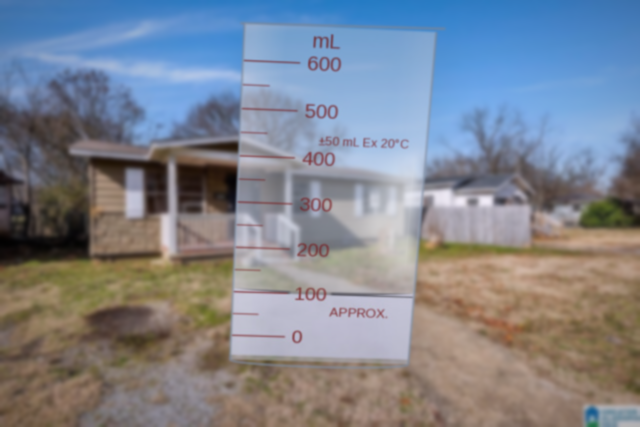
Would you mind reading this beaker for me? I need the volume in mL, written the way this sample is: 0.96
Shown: 100
